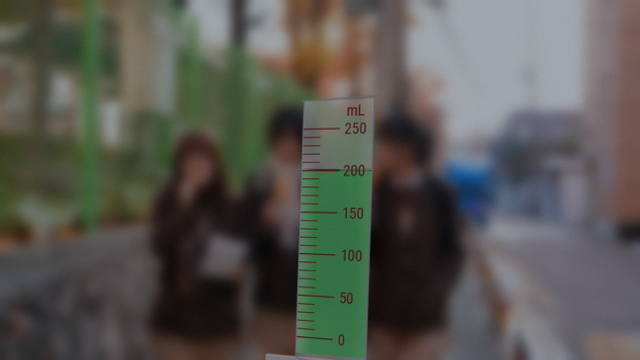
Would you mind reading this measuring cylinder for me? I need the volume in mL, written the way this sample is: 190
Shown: 200
